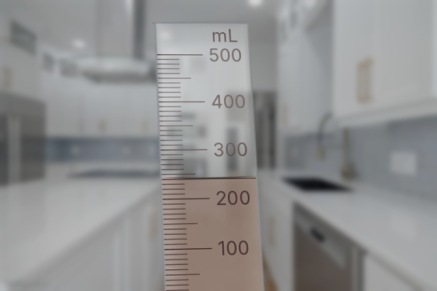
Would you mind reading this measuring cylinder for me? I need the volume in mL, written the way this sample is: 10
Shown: 240
